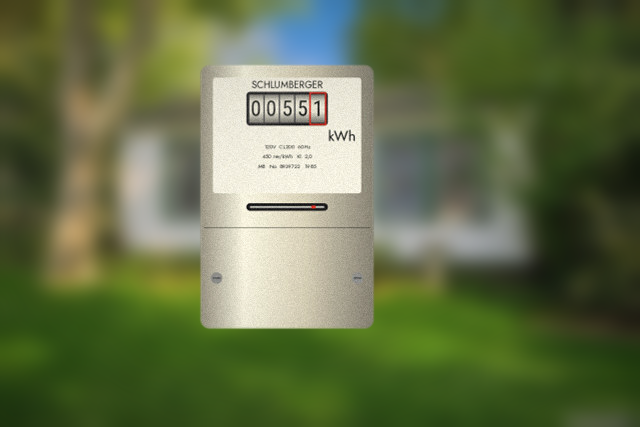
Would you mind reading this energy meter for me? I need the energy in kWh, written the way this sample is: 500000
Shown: 55.1
